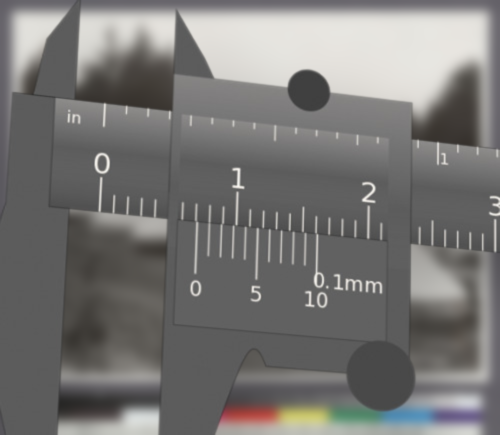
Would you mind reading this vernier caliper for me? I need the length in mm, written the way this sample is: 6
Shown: 7.1
